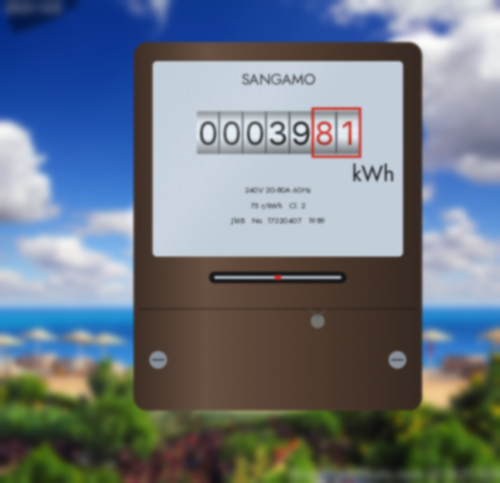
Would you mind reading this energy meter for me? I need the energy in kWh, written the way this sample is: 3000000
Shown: 39.81
